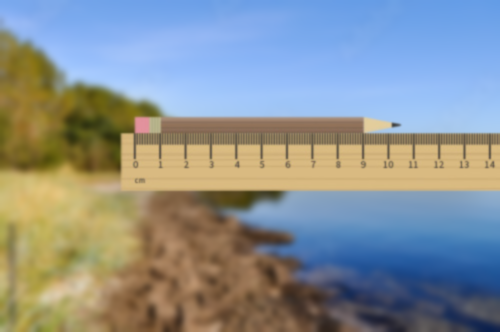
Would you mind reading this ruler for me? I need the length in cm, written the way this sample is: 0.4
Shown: 10.5
